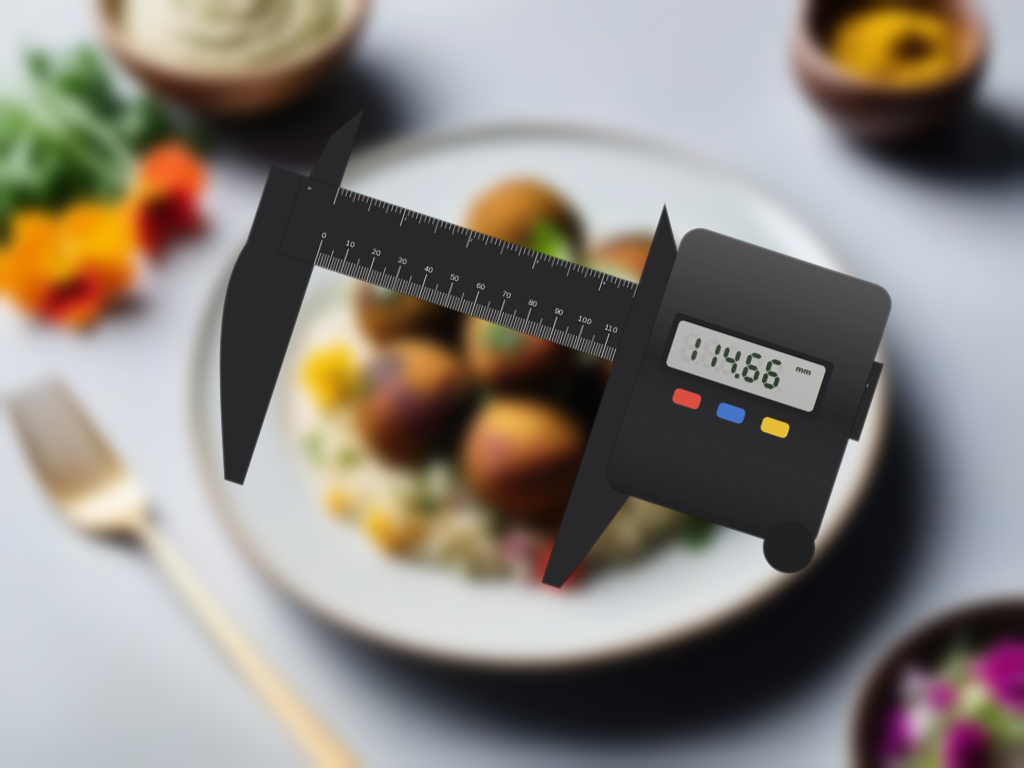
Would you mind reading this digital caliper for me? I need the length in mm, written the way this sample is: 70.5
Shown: 114.66
